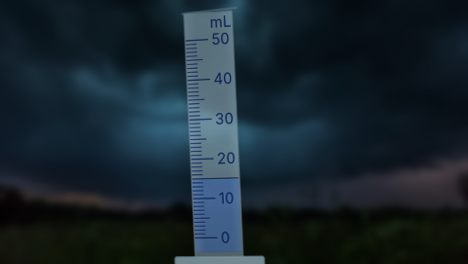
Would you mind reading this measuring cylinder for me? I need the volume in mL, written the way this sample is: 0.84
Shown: 15
